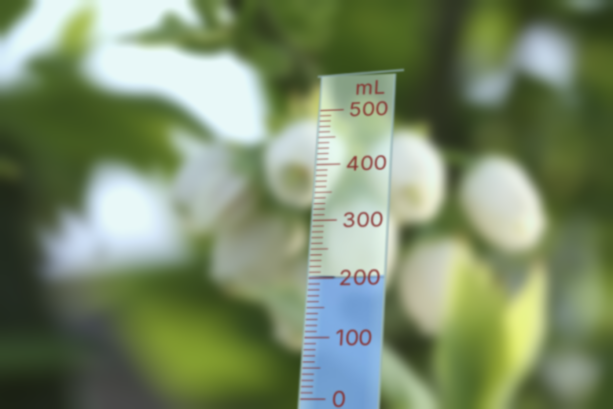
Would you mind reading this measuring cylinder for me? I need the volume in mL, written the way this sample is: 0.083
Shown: 200
